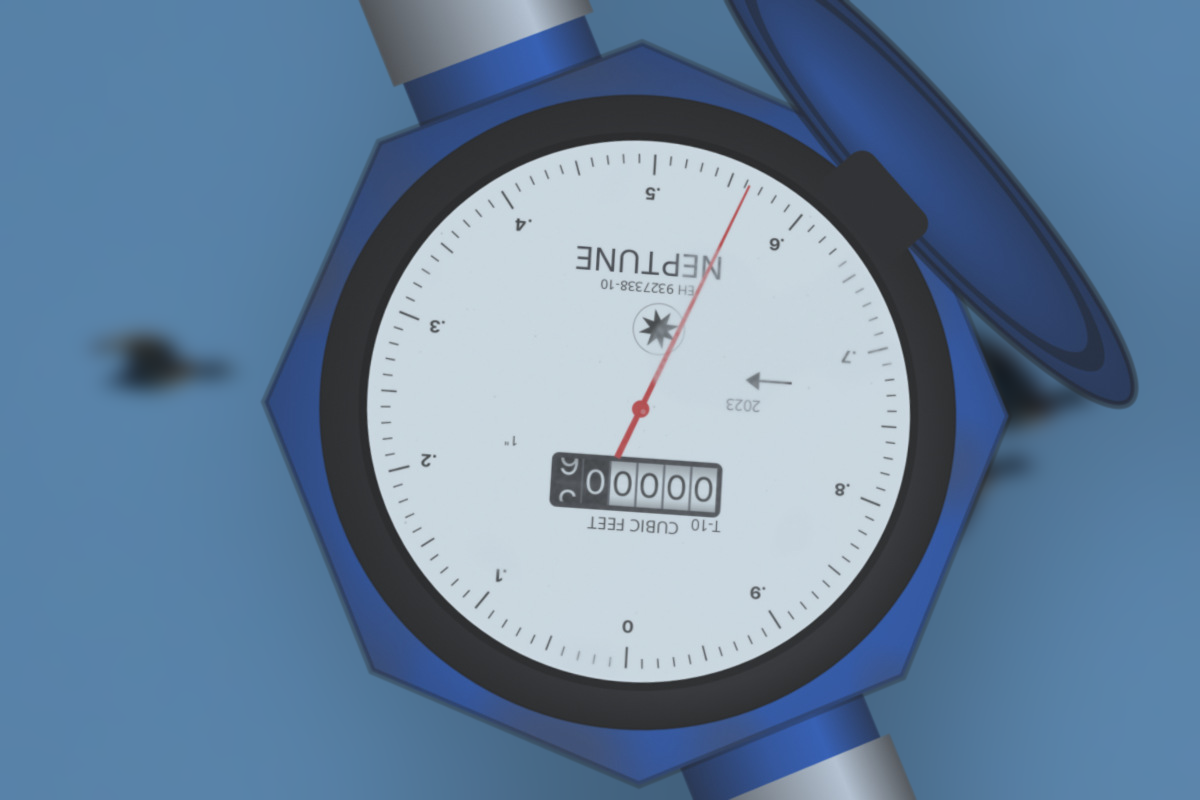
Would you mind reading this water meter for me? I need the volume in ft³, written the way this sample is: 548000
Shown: 5.56
